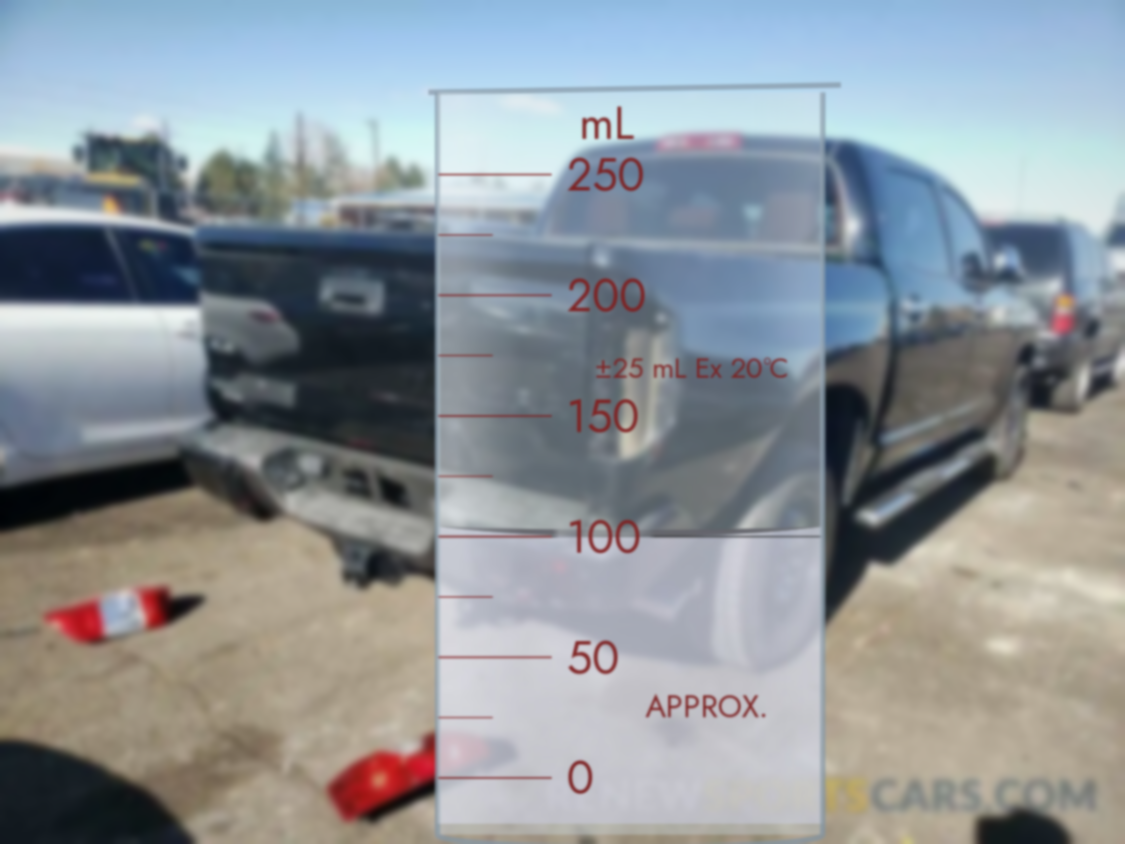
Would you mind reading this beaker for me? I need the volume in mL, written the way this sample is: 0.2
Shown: 100
